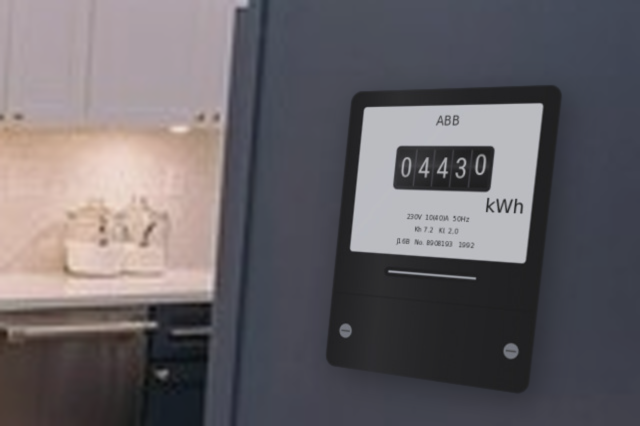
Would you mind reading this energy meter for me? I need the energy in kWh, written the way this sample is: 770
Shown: 4430
